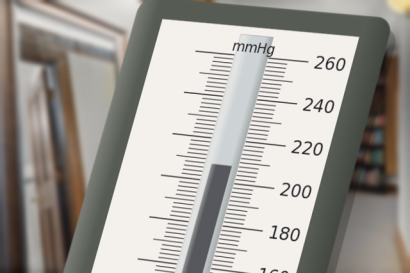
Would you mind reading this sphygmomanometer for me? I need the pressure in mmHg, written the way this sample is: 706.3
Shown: 208
